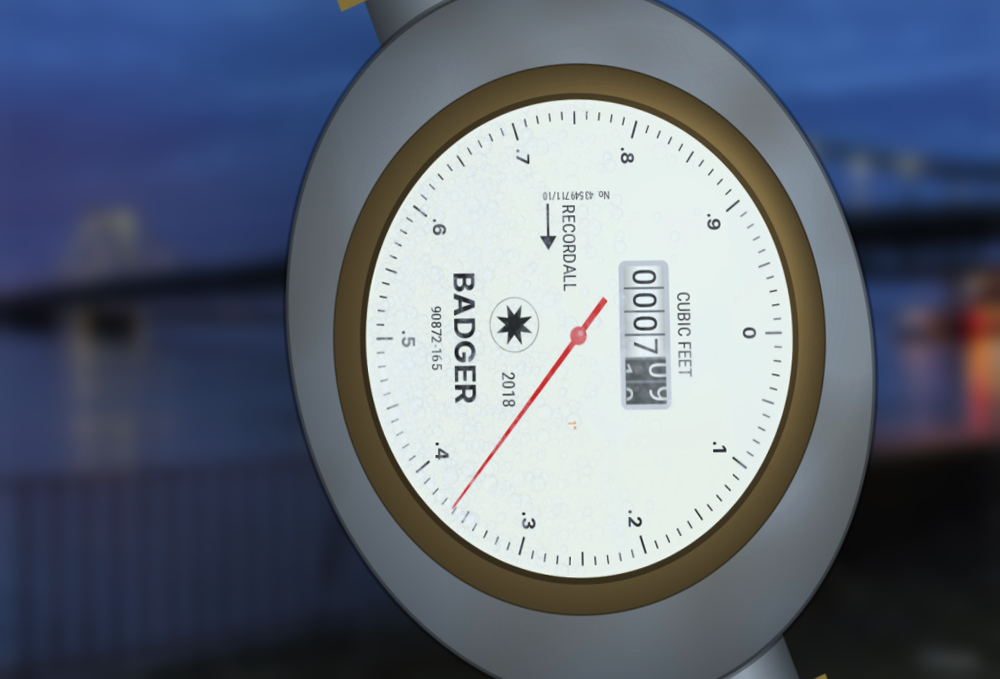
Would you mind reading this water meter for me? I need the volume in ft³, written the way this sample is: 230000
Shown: 709.36
